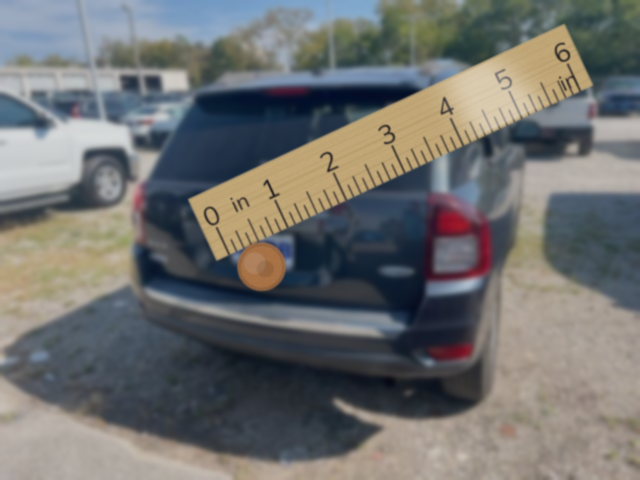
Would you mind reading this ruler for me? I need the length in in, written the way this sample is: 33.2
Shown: 0.75
